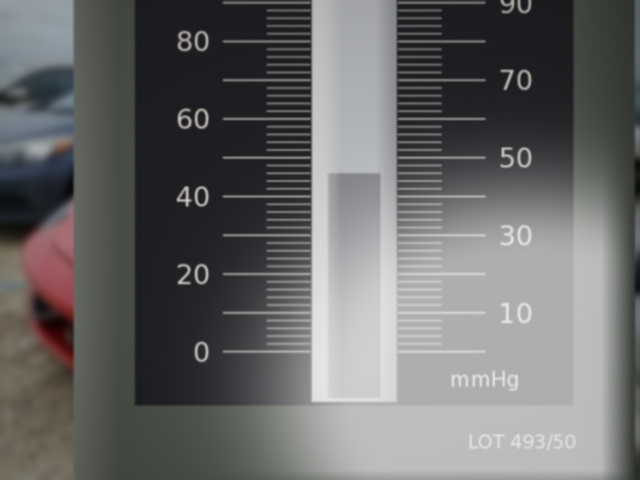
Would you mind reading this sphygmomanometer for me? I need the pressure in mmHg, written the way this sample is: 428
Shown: 46
